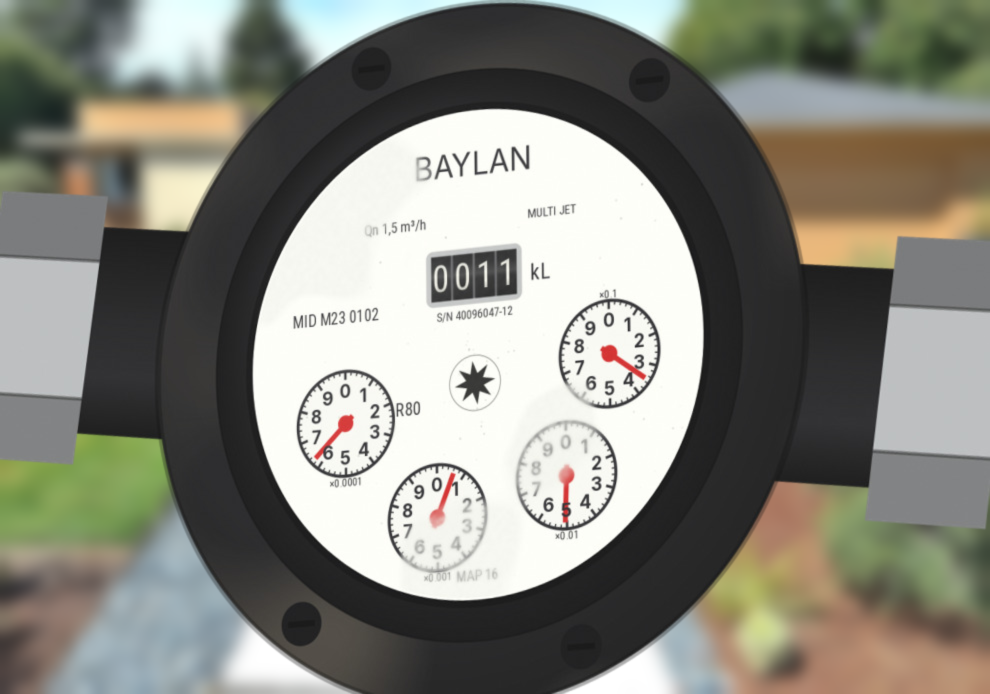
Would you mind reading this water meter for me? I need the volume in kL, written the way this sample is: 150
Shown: 11.3506
